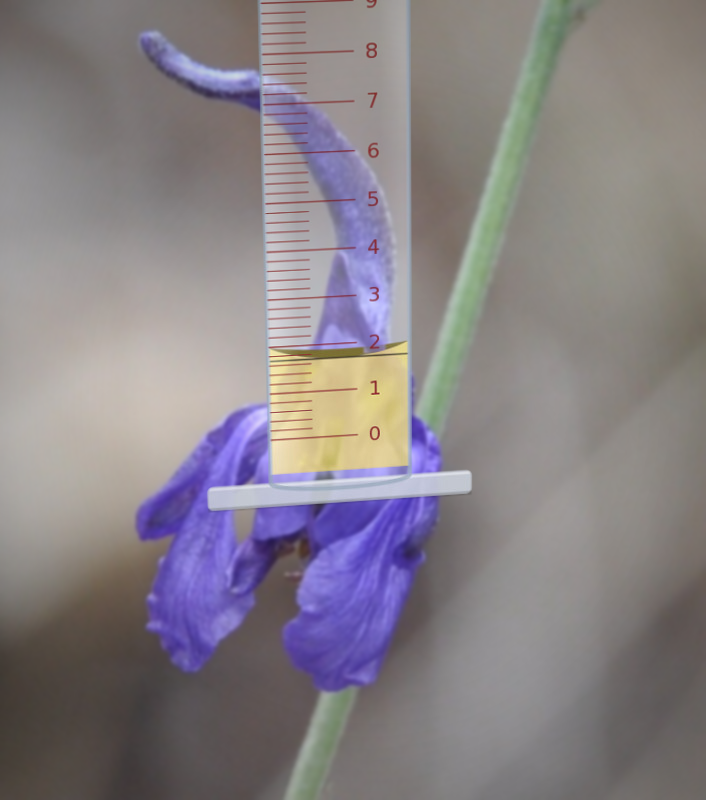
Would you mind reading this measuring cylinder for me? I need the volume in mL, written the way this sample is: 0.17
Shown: 1.7
